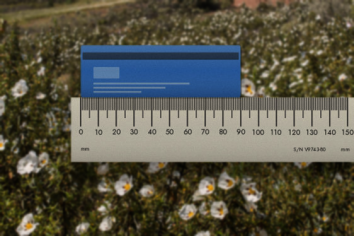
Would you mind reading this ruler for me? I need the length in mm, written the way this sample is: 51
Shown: 90
